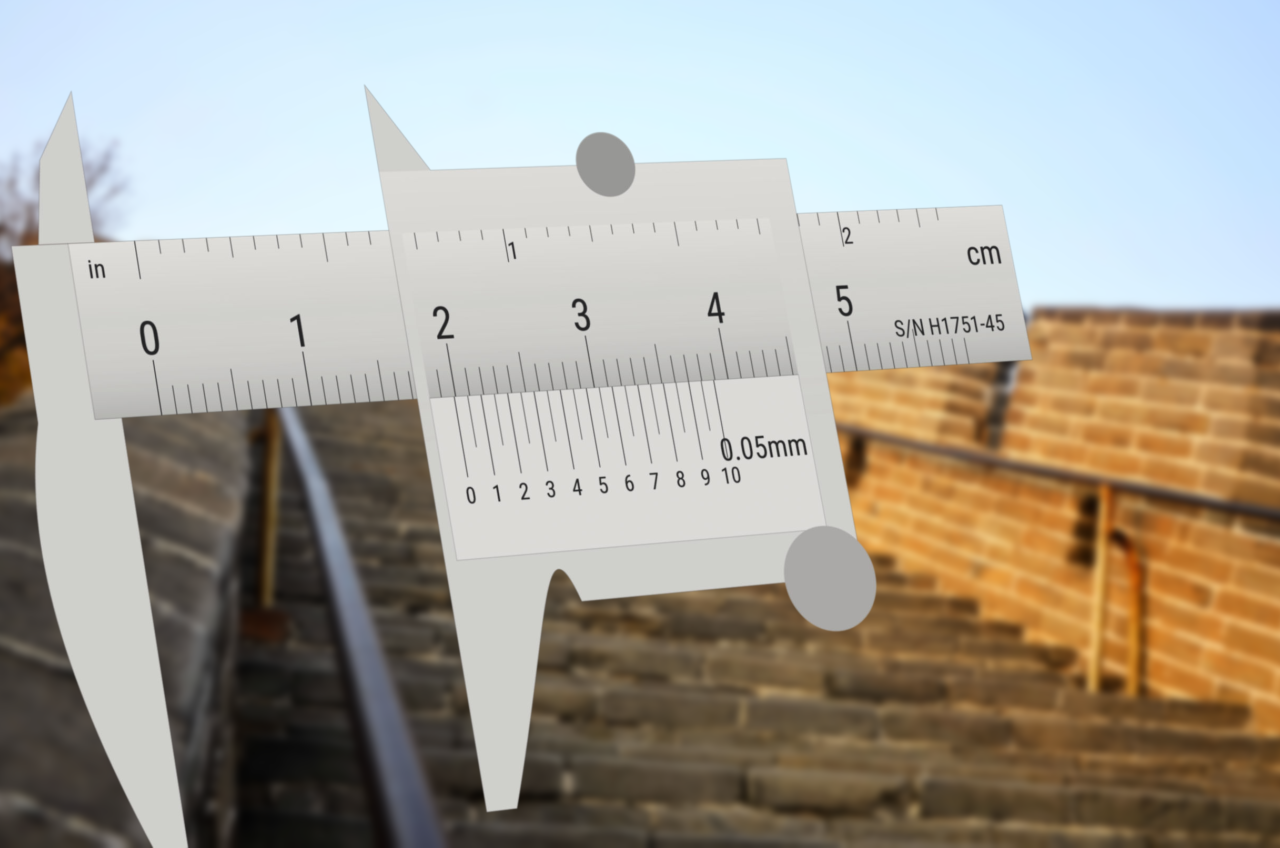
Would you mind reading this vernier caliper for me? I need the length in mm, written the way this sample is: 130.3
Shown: 19.9
